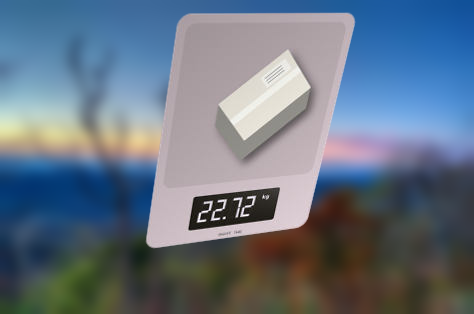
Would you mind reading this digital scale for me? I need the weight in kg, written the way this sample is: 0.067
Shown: 22.72
